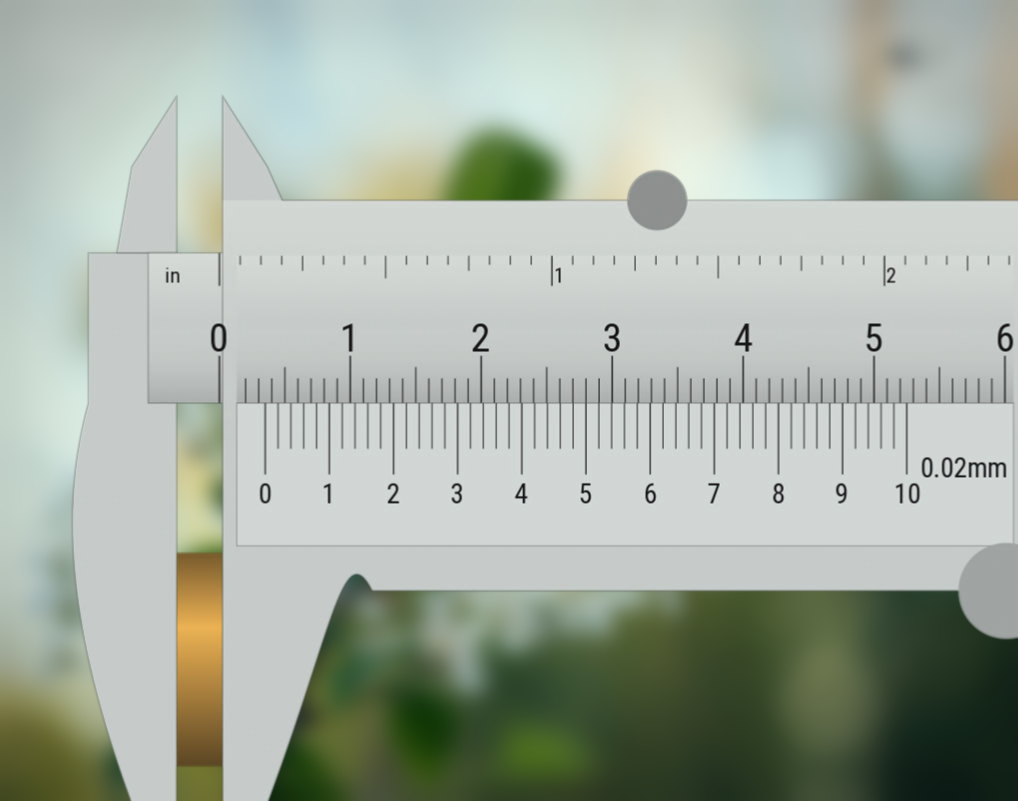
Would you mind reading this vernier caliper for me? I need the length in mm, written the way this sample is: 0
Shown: 3.5
